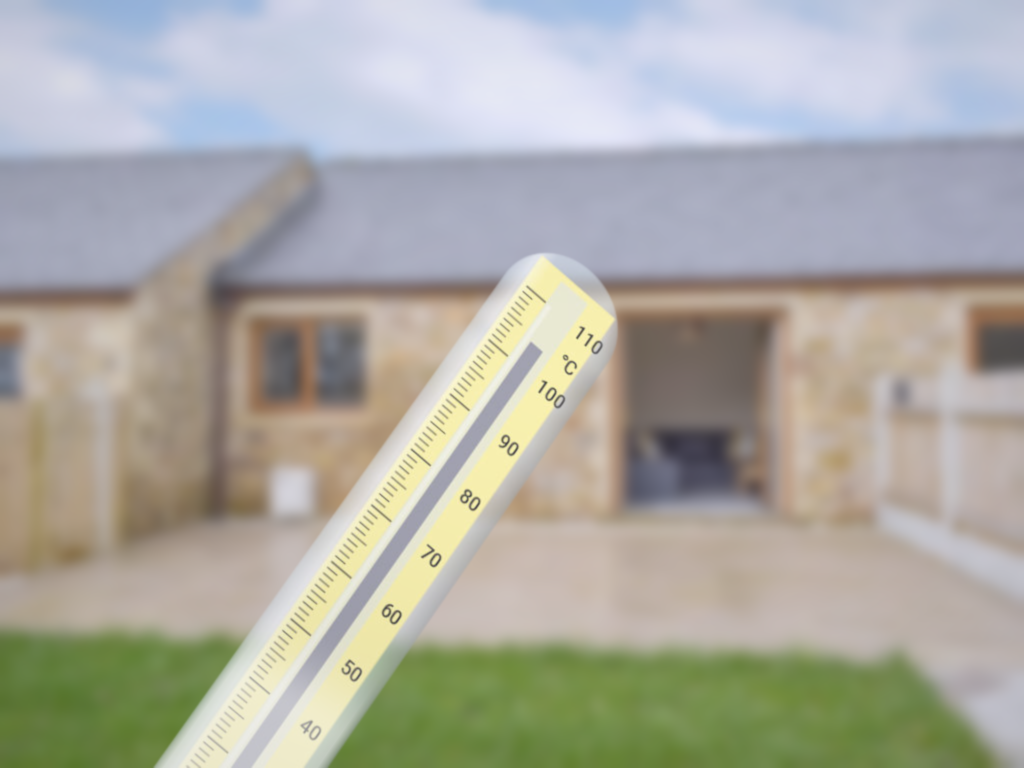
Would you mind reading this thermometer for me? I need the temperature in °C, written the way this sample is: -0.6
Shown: 104
